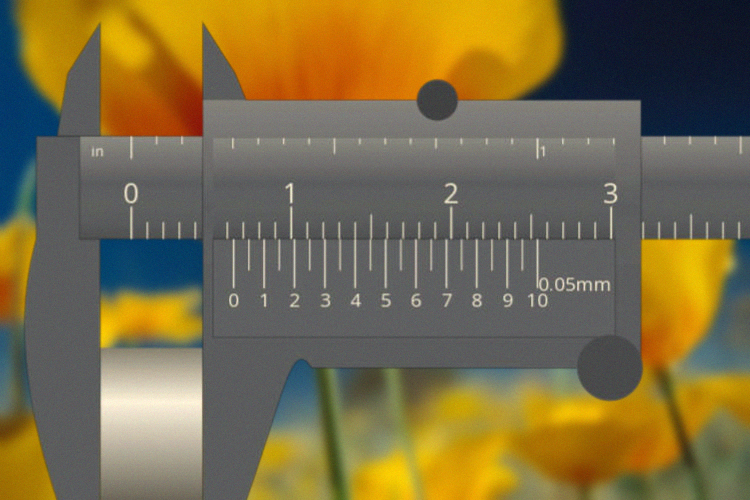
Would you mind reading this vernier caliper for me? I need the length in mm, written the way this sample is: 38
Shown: 6.4
